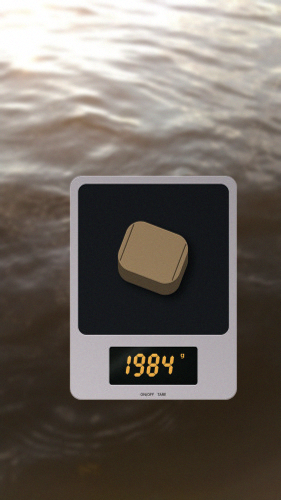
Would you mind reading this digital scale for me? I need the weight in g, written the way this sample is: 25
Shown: 1984
